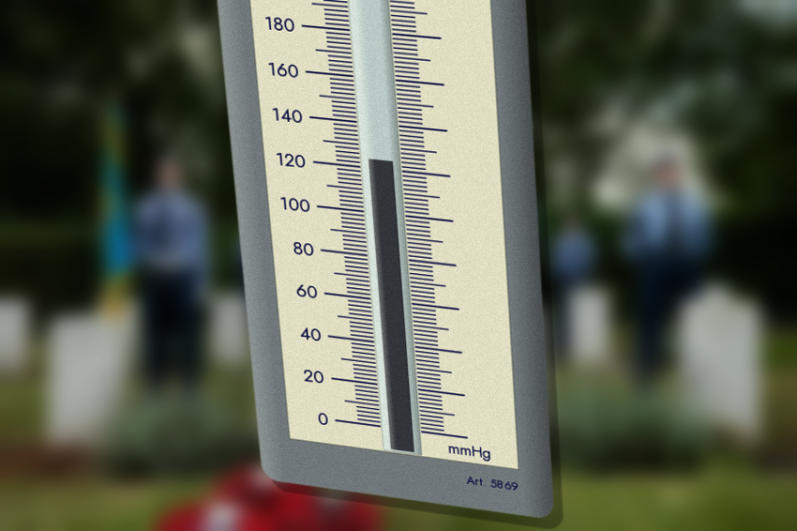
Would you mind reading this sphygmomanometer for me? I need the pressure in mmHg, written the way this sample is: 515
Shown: 124
